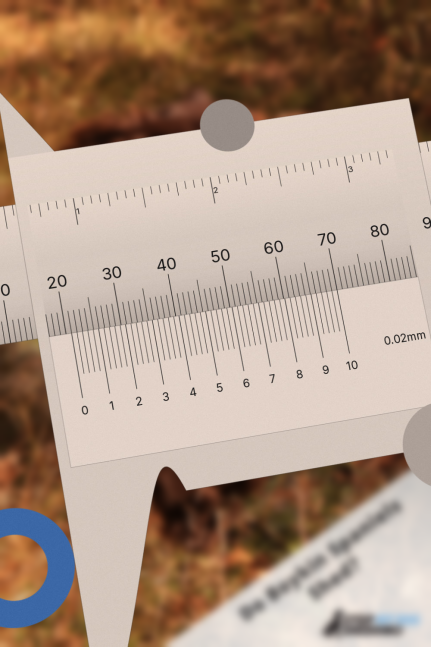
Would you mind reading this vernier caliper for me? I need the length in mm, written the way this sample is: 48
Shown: 21.0
